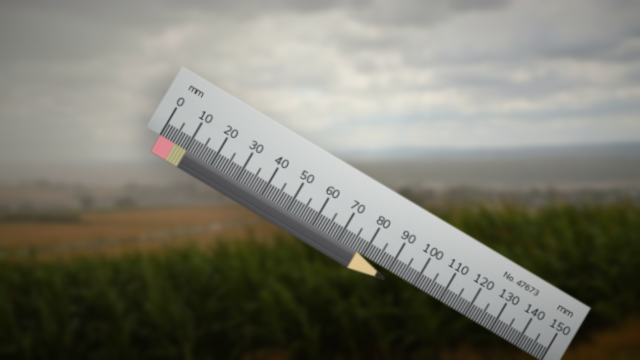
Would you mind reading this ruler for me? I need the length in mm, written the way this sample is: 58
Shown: 90
